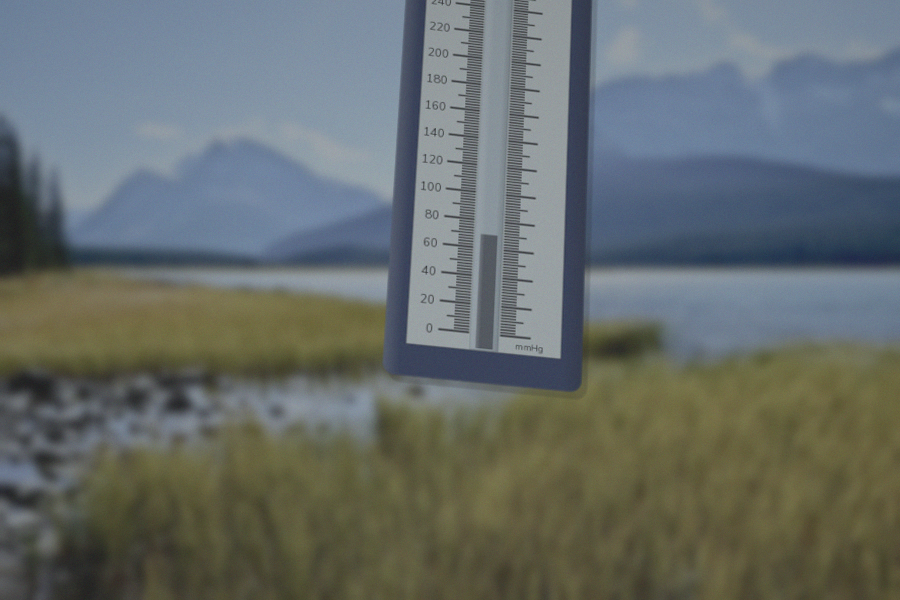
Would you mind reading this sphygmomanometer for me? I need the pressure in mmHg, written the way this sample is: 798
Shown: 70
